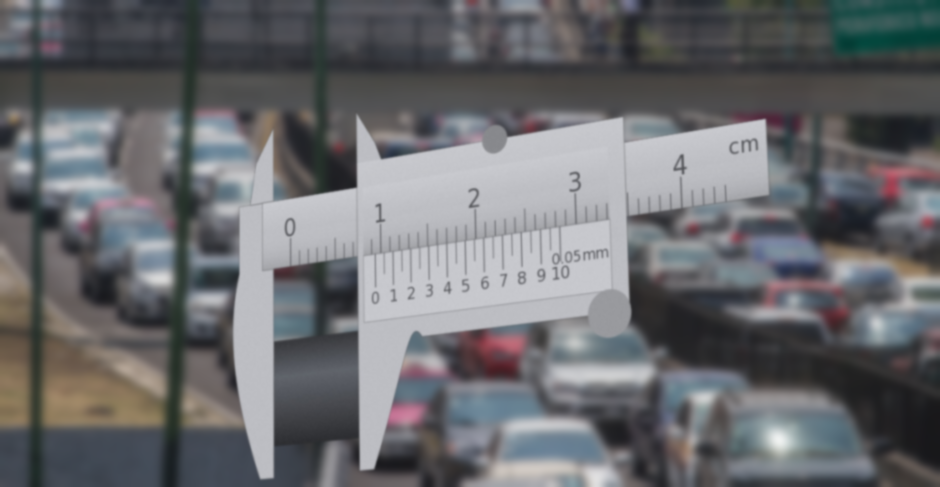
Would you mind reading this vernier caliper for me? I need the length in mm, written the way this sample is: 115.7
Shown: 9.4
